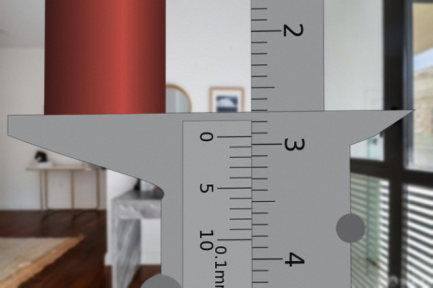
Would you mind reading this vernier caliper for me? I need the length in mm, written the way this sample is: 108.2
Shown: 29.3
